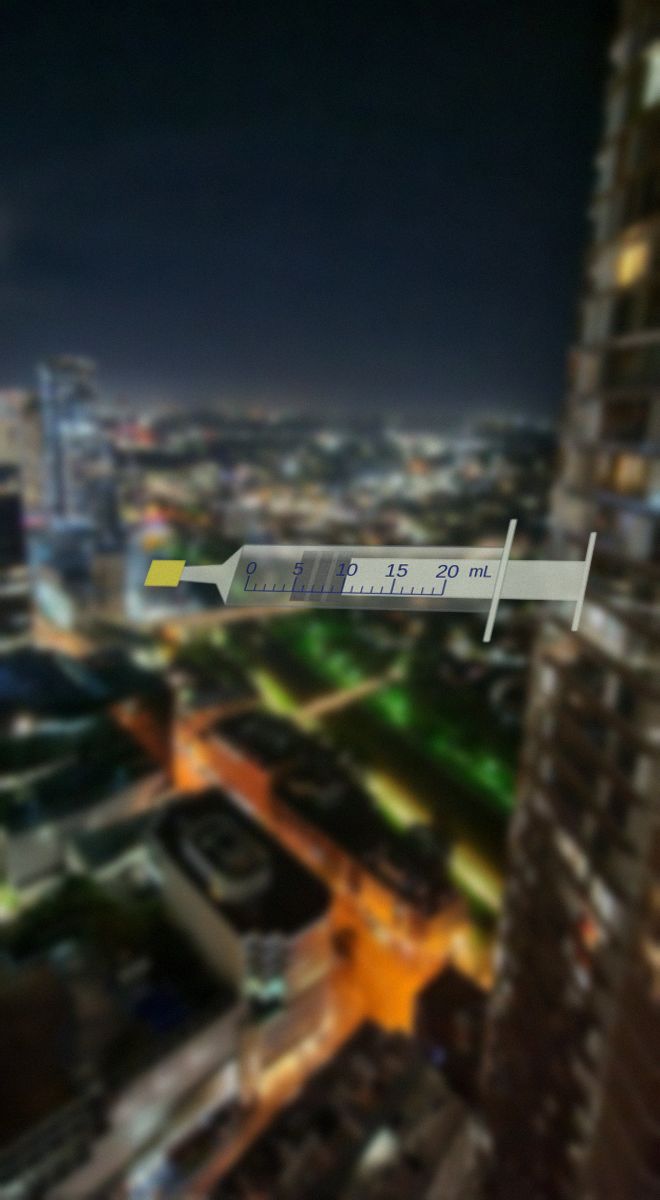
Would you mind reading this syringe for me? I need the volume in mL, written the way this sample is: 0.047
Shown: 5
